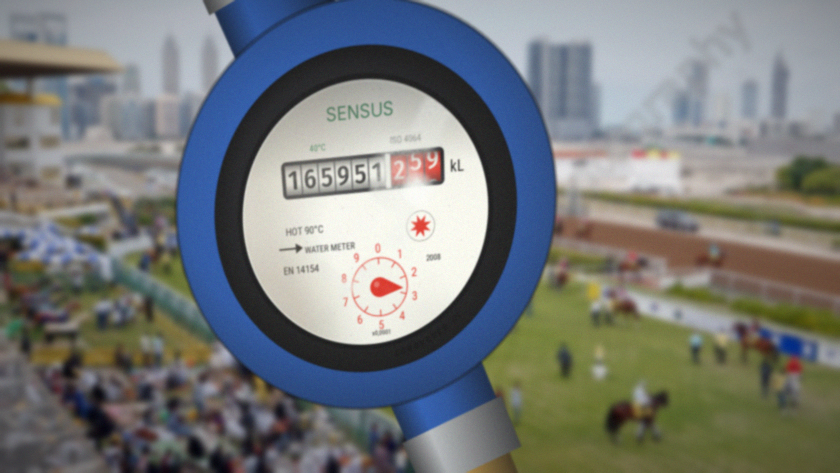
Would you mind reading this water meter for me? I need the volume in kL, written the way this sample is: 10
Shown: 165951.2592
